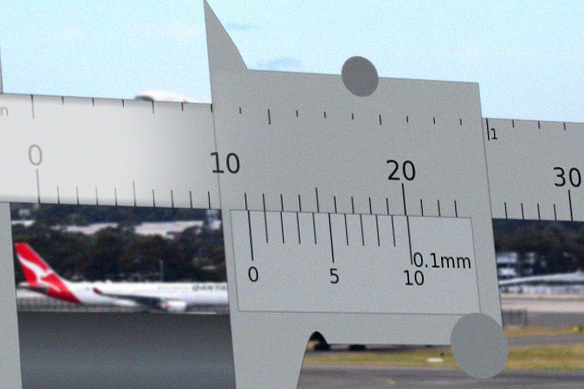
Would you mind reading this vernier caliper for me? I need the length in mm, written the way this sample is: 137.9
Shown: 11.1
